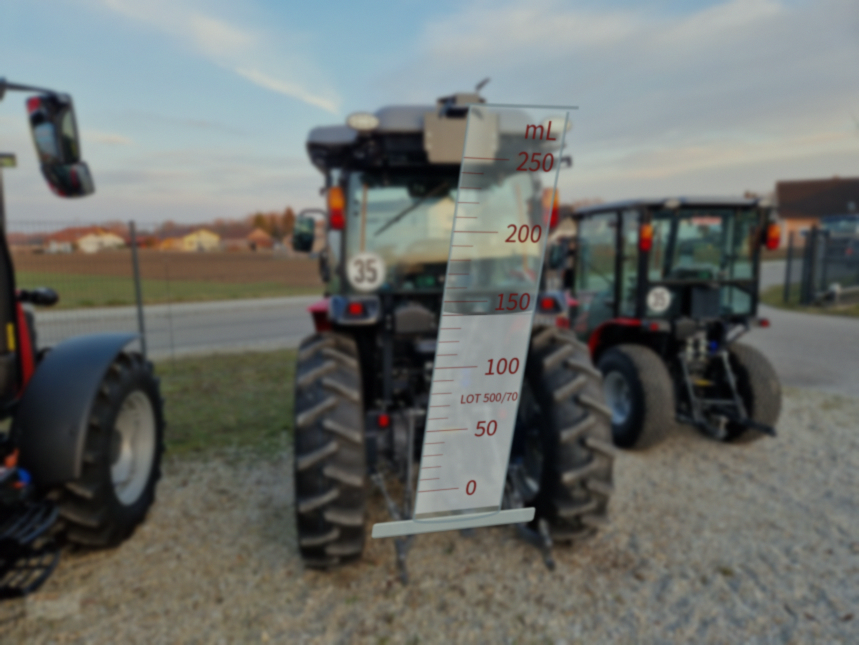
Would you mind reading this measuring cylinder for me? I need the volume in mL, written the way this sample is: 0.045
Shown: 140
